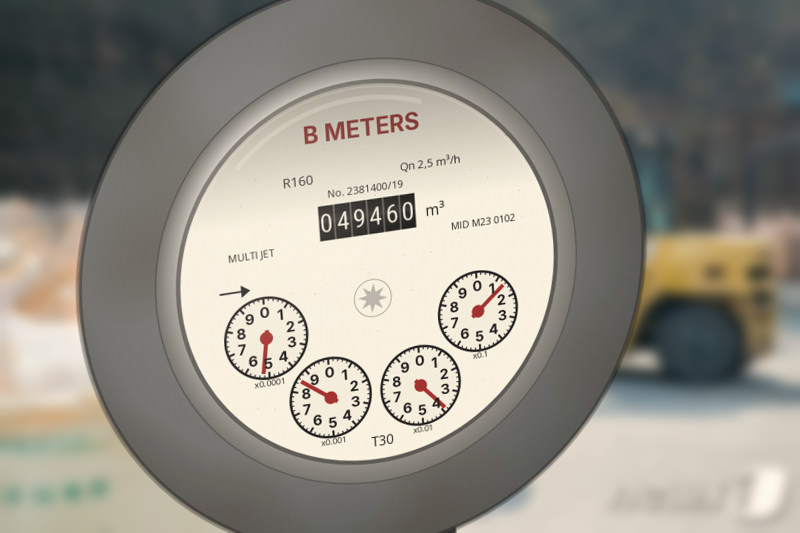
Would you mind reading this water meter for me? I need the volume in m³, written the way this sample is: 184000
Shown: 49460.1385
